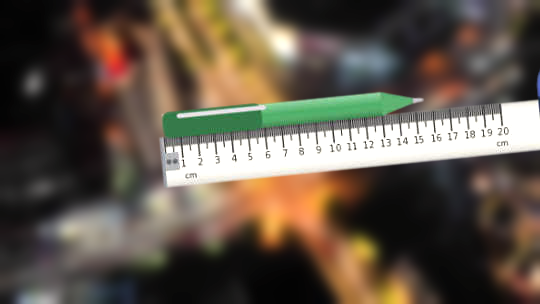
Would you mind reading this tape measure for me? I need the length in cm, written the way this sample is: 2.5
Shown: 15.5
